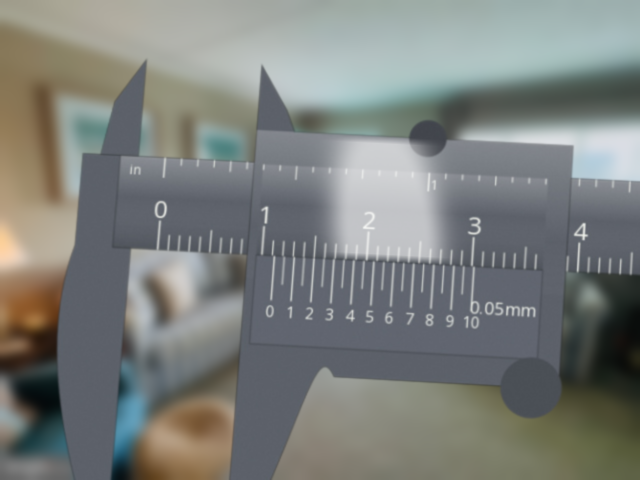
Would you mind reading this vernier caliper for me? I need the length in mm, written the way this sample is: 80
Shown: 11.2
